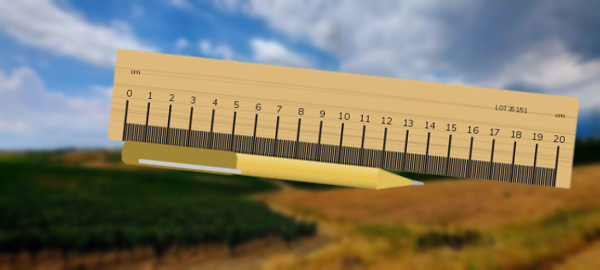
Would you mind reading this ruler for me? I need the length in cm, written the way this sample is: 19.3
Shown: 14
